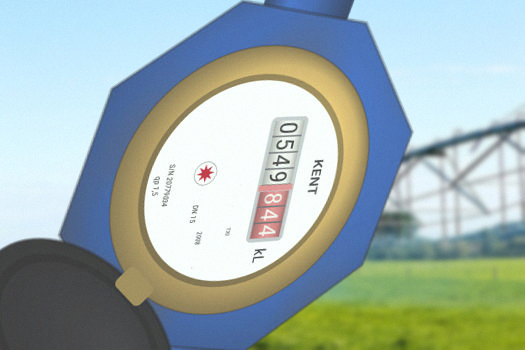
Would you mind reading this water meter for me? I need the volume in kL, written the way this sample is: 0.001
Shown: 549.844
